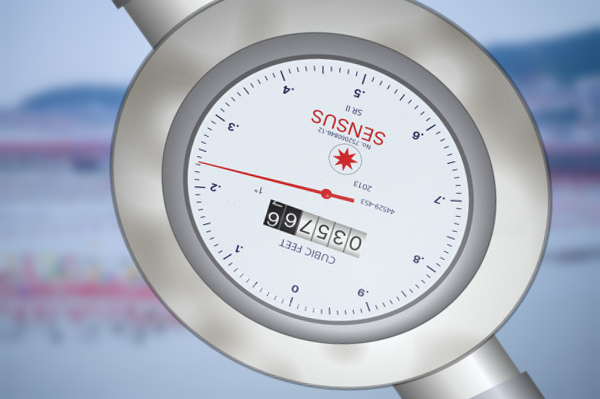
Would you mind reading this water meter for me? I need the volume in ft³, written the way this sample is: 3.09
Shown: 35766.23
